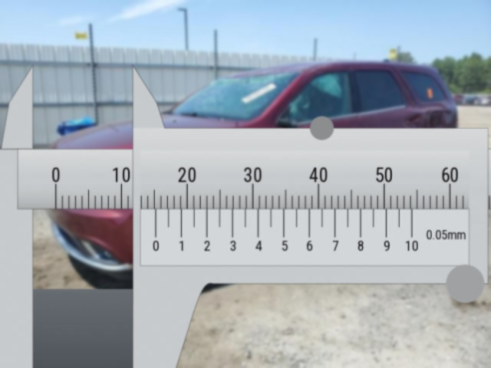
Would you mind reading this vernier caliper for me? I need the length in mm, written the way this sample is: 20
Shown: 15.2
